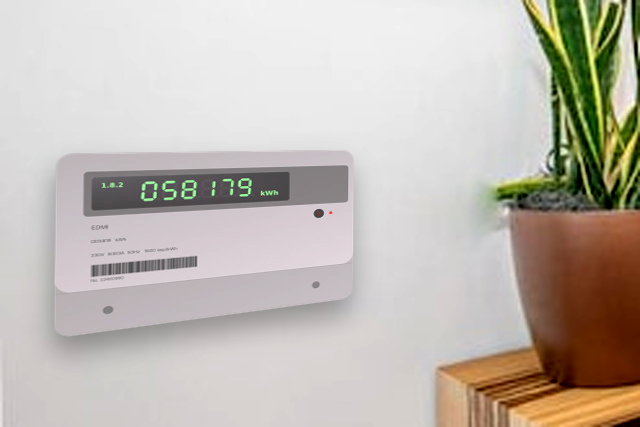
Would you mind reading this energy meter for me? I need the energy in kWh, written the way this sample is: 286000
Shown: 58179
